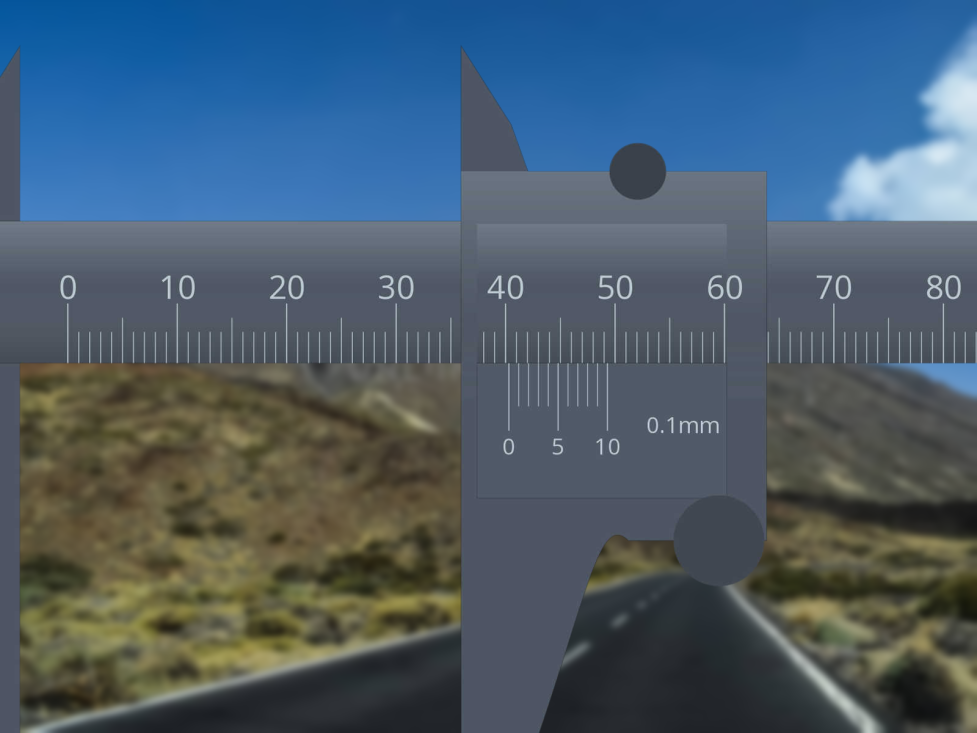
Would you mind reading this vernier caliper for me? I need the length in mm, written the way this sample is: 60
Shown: 40.3
